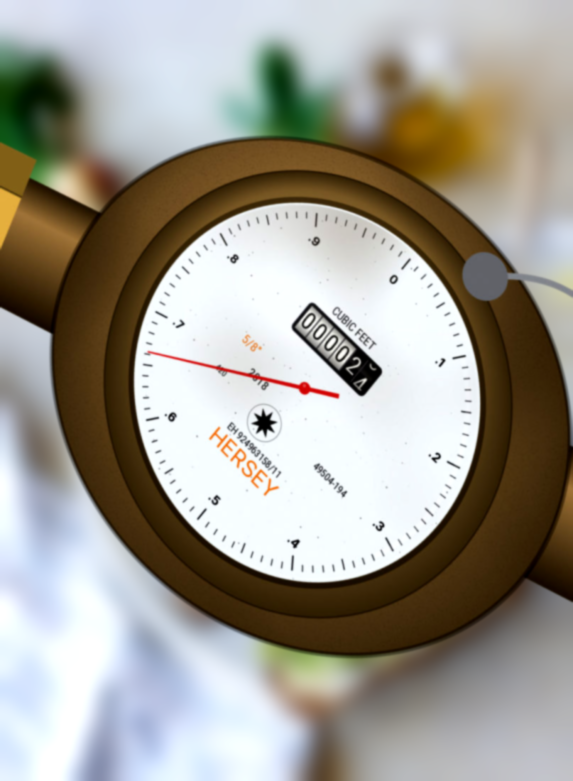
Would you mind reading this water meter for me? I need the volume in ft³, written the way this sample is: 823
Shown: 23.66
